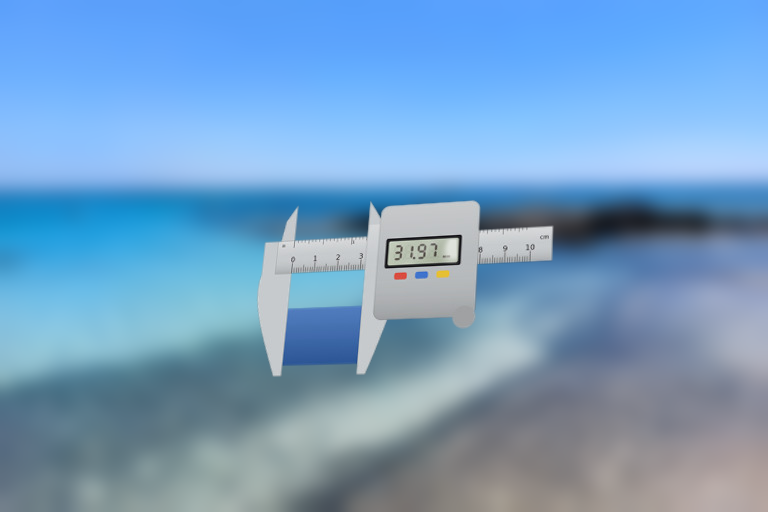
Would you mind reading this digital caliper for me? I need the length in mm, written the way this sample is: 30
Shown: 31.97
